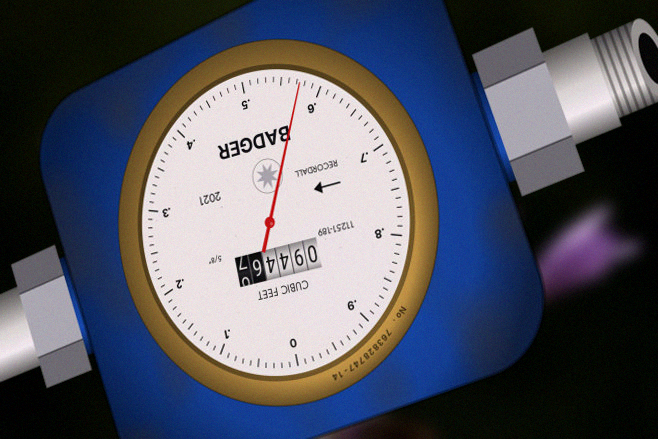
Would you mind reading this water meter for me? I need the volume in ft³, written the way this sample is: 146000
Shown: 94466.57
